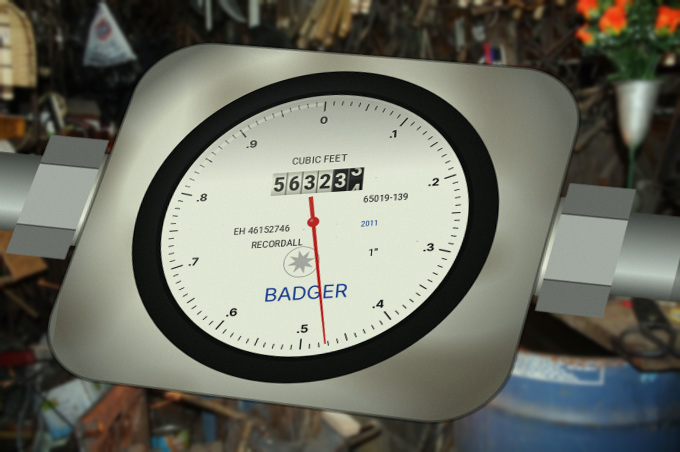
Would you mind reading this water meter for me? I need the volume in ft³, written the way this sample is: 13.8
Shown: 563233.47
